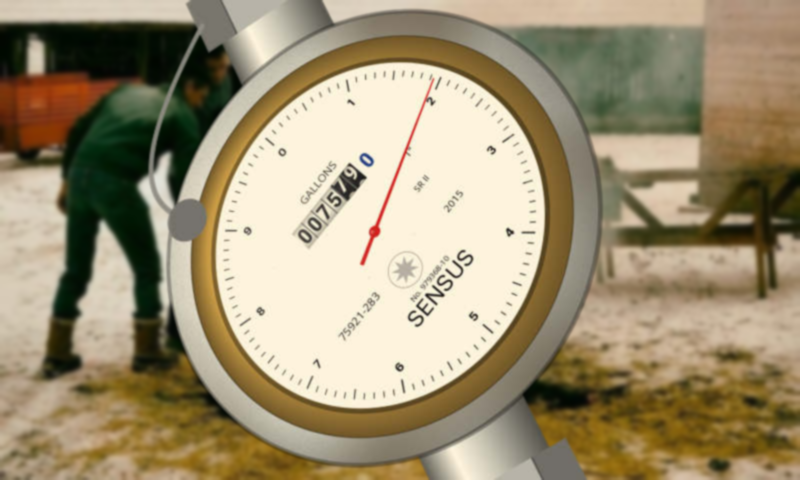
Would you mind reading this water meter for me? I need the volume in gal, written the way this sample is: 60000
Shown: 75791.9
